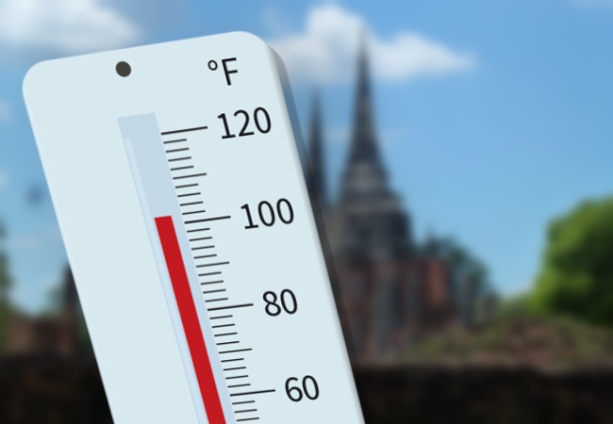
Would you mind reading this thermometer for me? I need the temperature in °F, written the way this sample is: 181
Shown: 102
